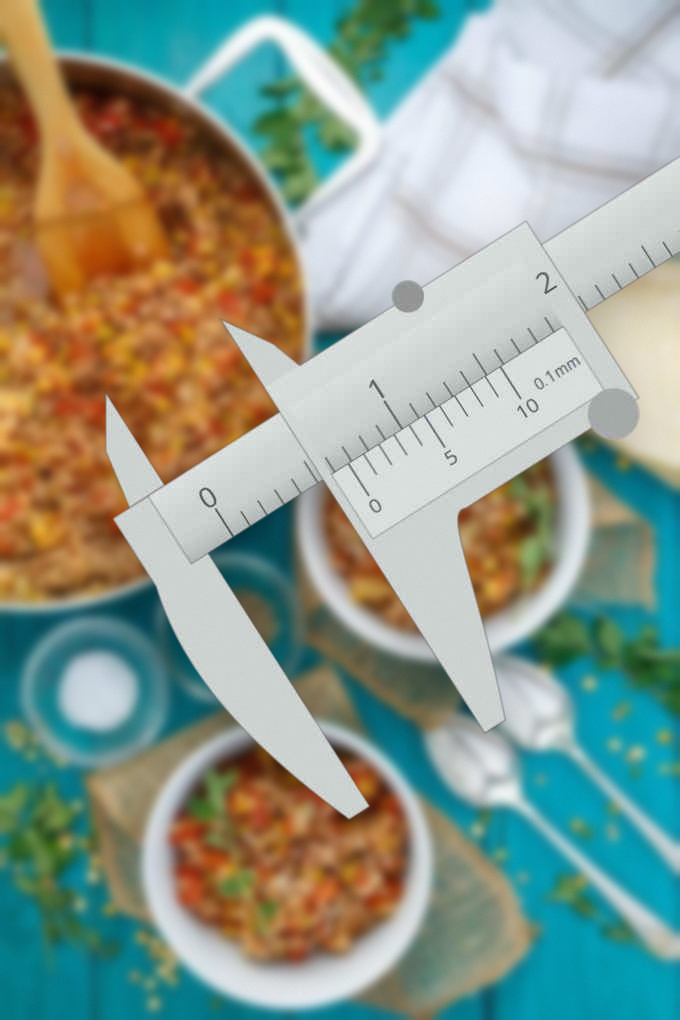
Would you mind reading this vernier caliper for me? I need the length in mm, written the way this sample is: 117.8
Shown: 6.8
